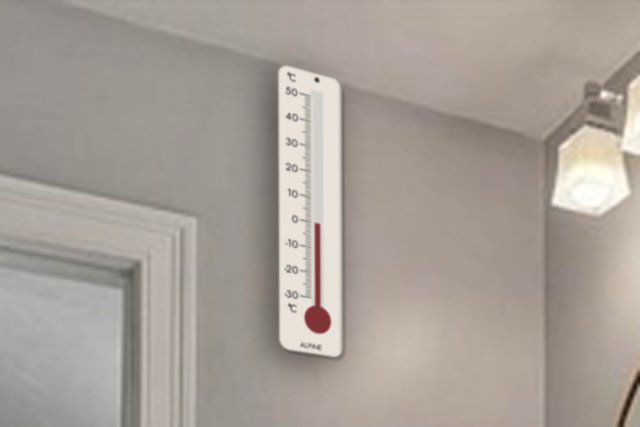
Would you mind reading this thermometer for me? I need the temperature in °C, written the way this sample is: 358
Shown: 0
